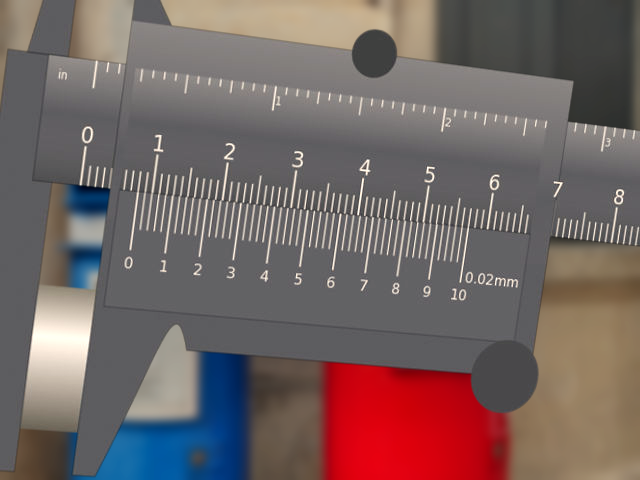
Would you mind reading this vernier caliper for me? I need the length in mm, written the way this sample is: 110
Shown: 8.0
